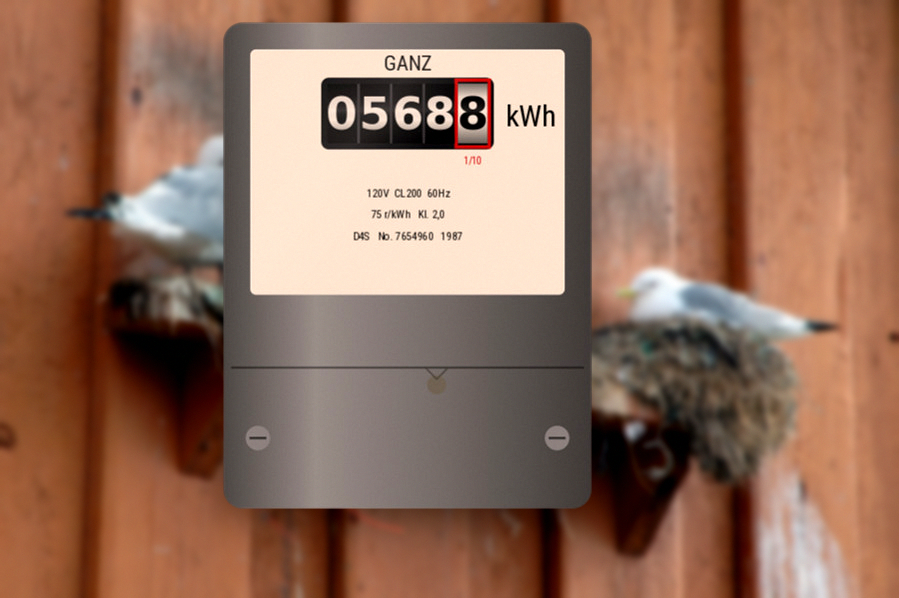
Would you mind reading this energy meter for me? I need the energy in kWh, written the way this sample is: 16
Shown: 568.8
